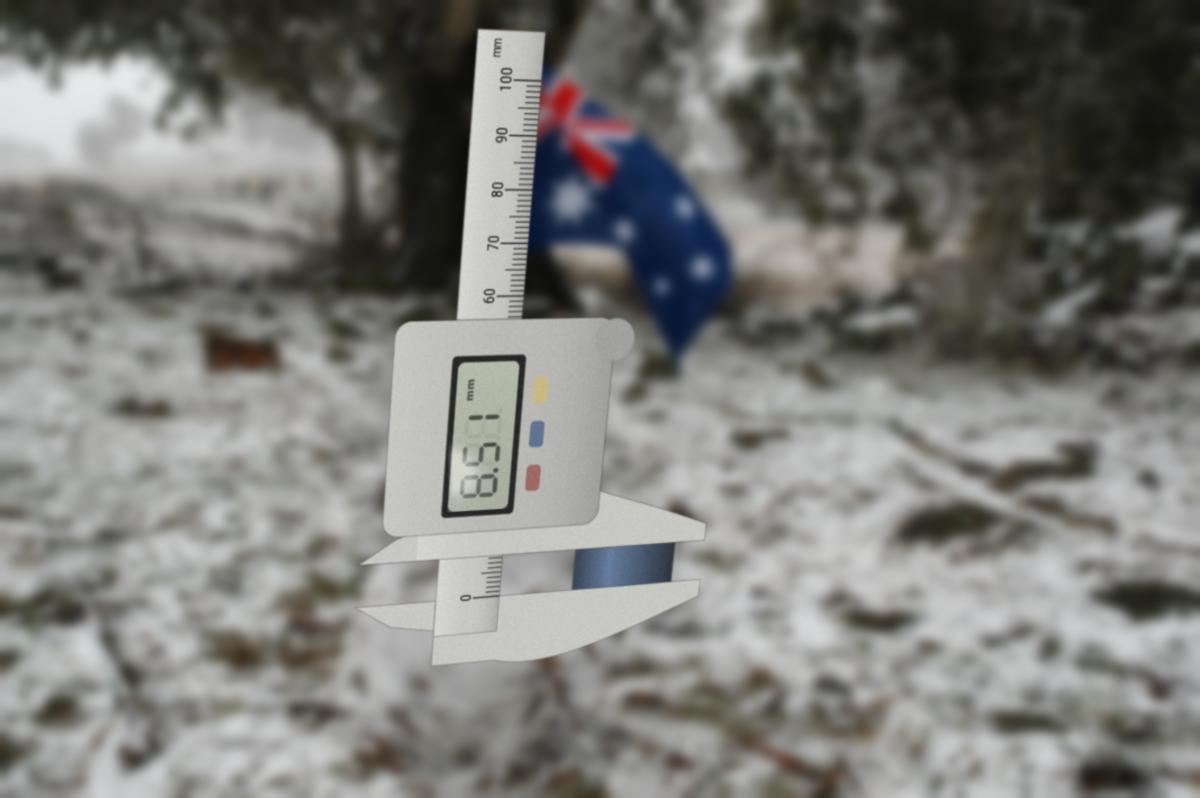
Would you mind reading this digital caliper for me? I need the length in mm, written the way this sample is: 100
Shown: 8.51
